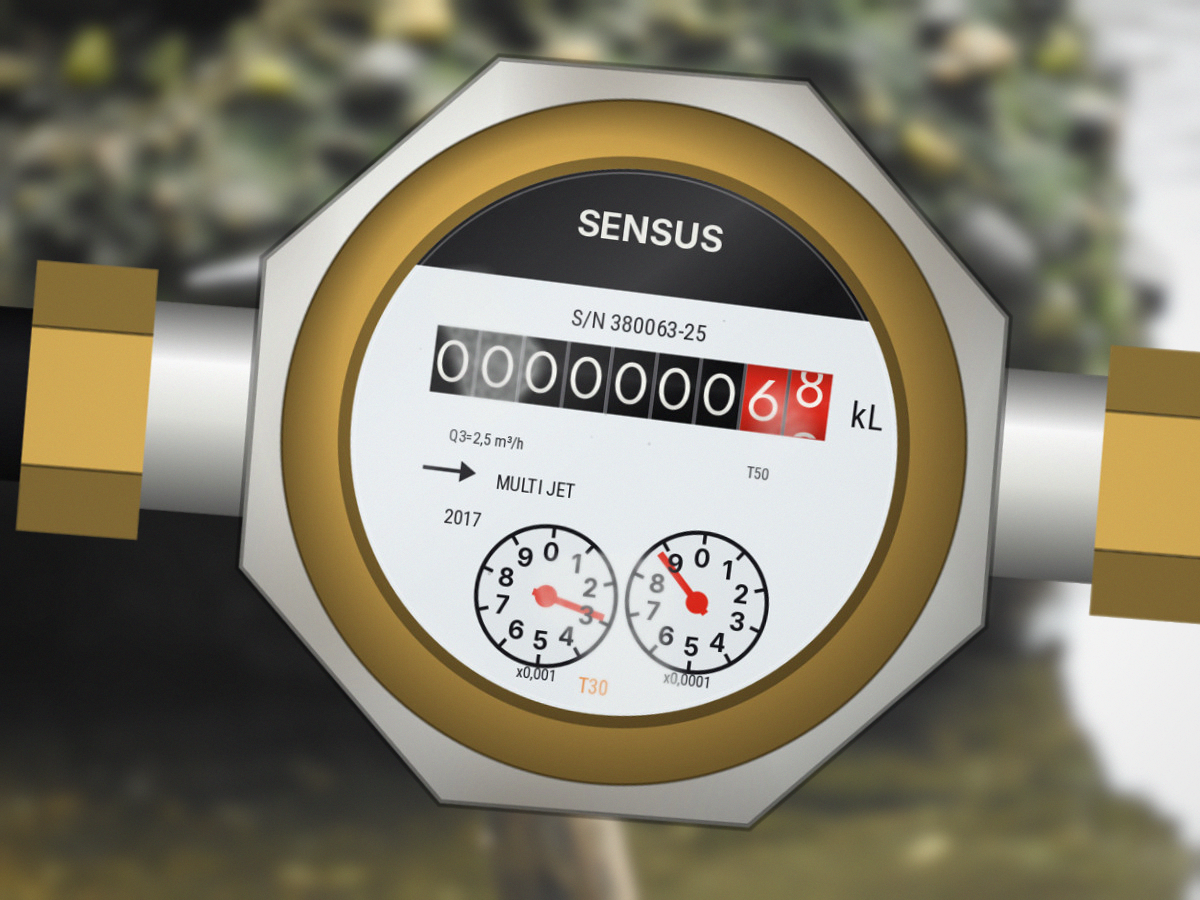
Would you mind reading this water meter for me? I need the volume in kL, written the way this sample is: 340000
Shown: 0.6828
